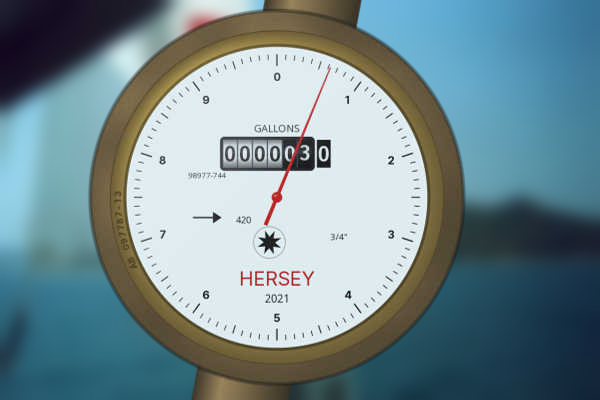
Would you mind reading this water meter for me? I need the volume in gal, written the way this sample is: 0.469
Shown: 30.6
